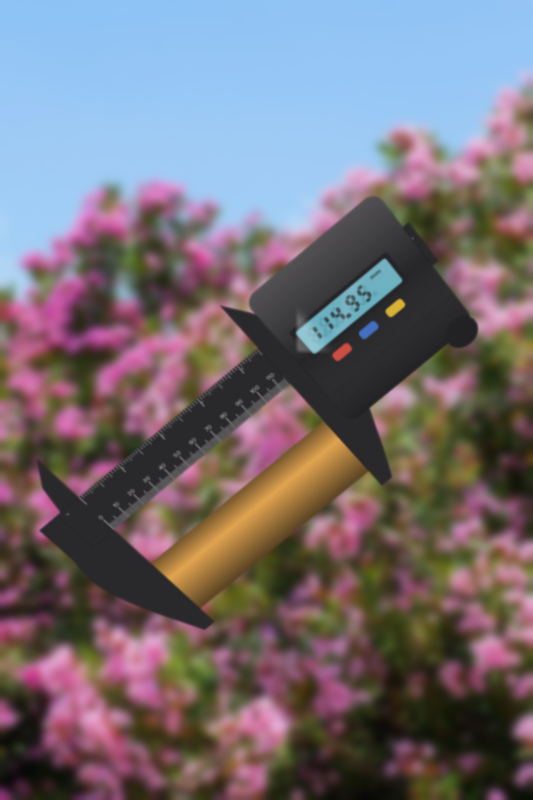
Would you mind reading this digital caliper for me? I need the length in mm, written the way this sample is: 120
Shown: 114.95
